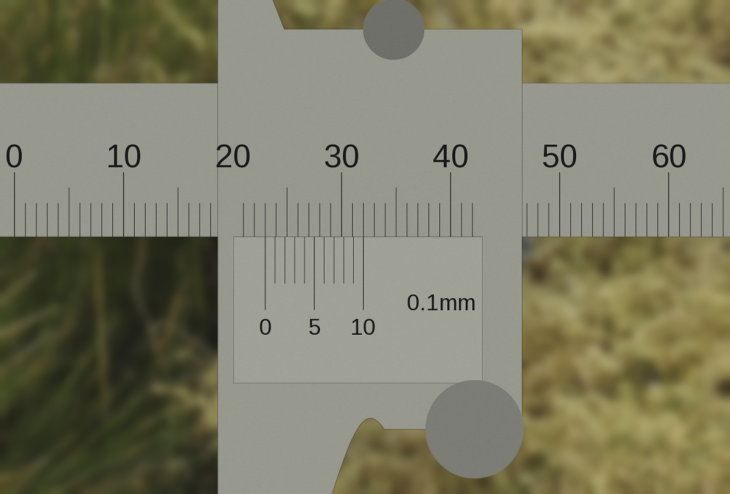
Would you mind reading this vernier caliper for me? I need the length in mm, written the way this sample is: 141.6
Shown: 23.0
